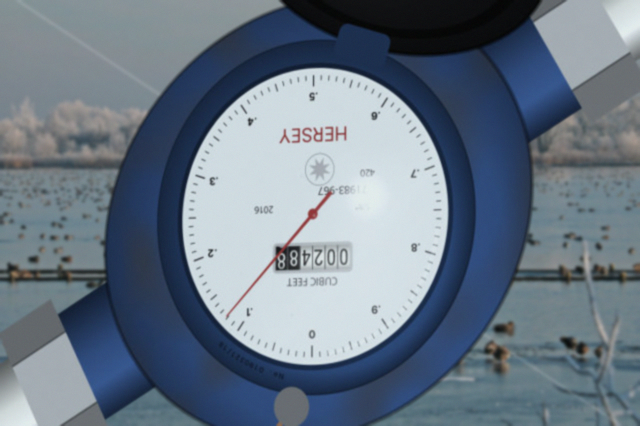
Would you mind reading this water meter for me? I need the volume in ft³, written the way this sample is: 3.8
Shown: 2488.12
